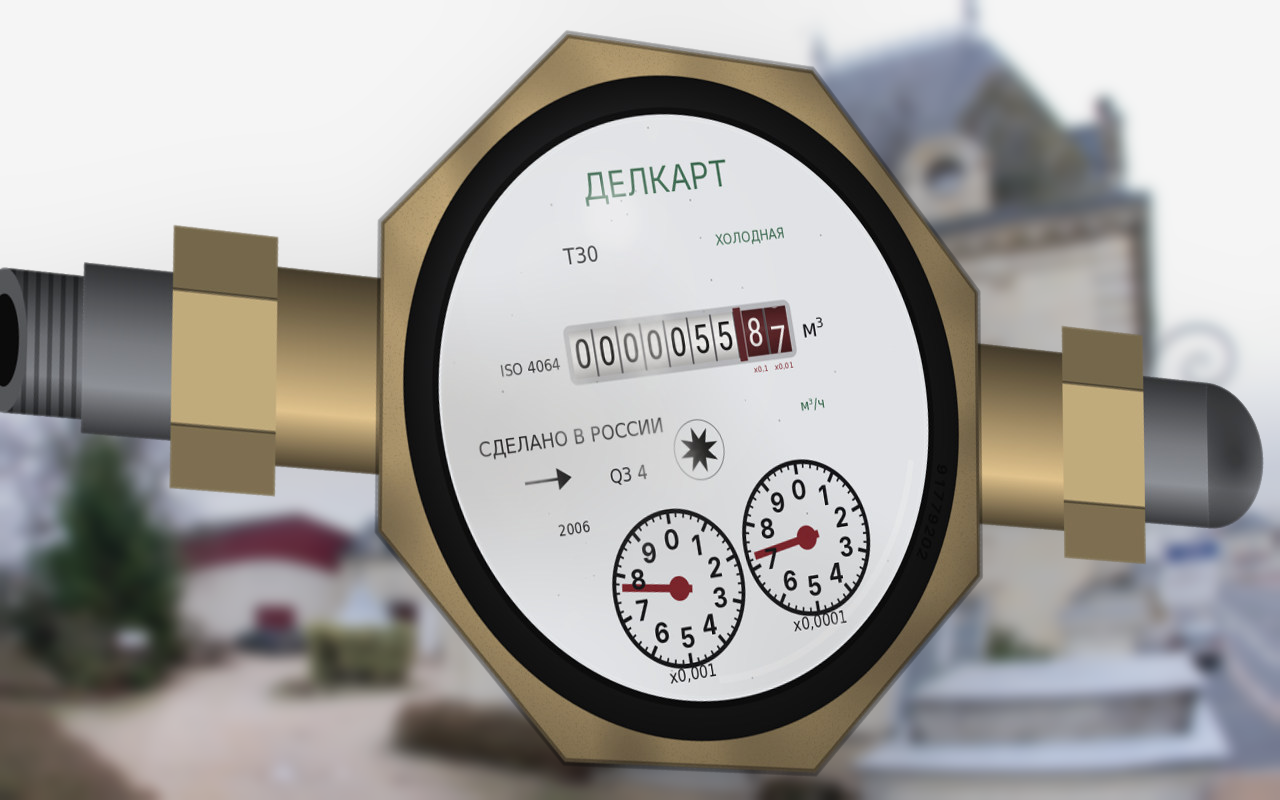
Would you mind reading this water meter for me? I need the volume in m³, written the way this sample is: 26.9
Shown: 55.8677
